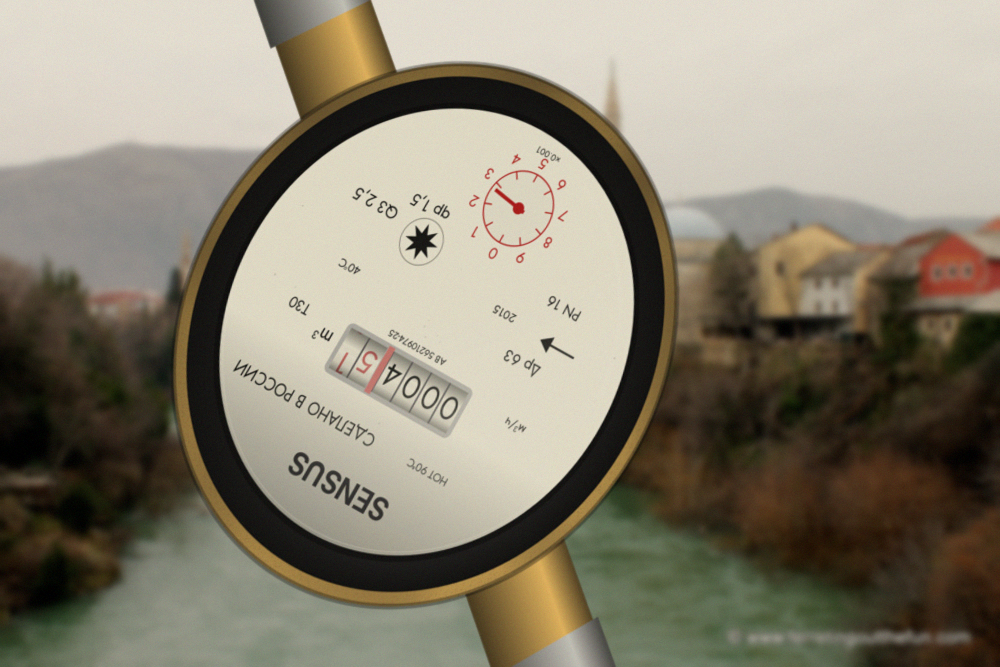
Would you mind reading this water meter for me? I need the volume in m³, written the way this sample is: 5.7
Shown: 4.512
